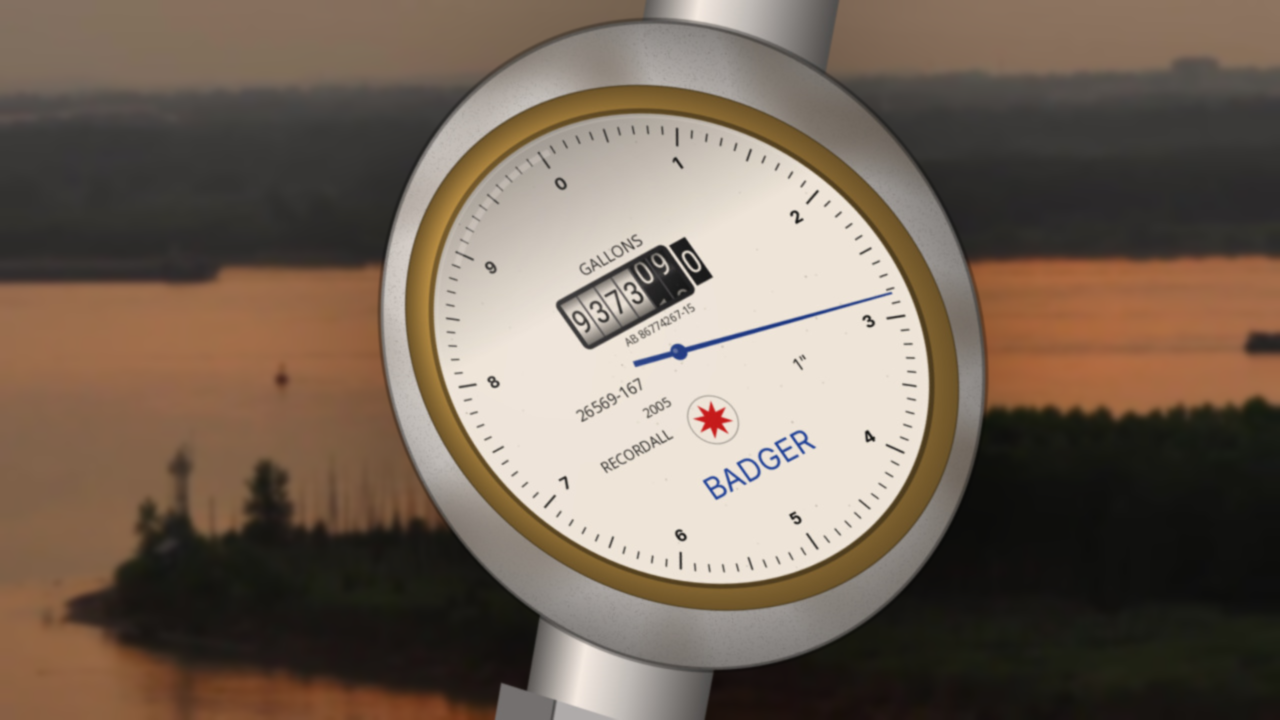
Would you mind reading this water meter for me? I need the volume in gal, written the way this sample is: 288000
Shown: 9373092.8
